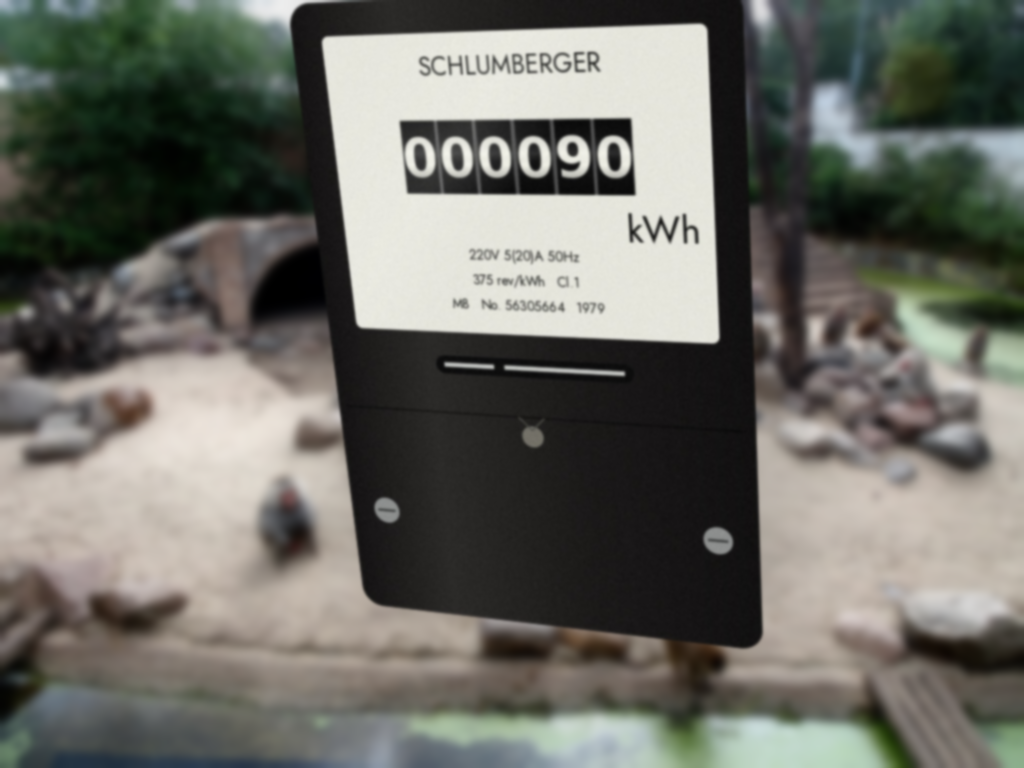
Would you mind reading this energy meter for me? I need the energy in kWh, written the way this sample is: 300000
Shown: 90
